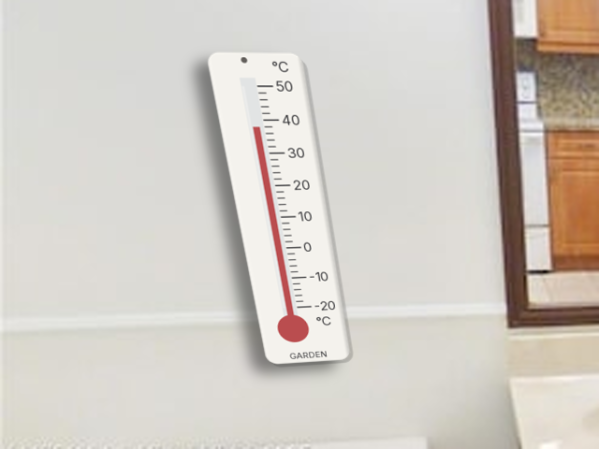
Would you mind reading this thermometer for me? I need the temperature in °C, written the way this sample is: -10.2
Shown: 38
